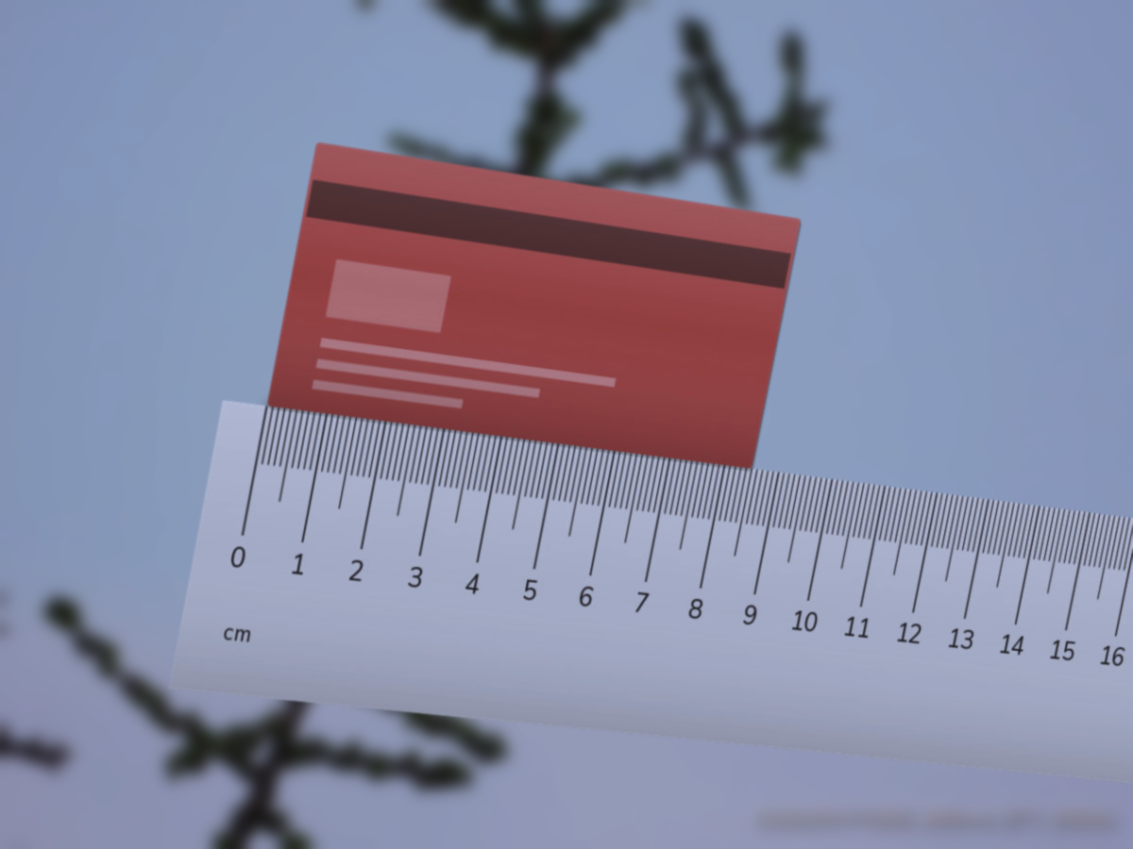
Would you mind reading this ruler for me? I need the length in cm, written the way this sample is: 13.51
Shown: 8.5
